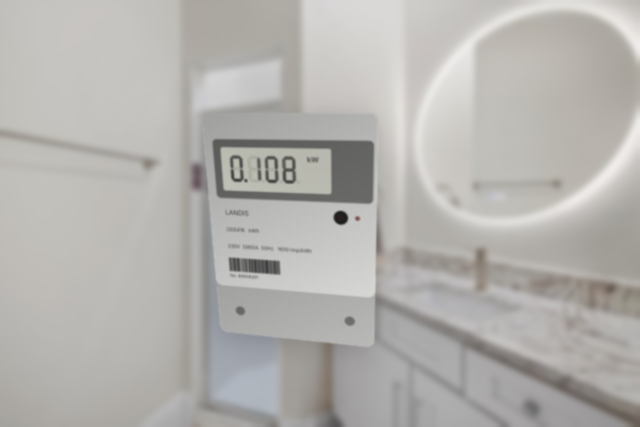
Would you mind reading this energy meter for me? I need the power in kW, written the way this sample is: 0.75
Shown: 0.108
